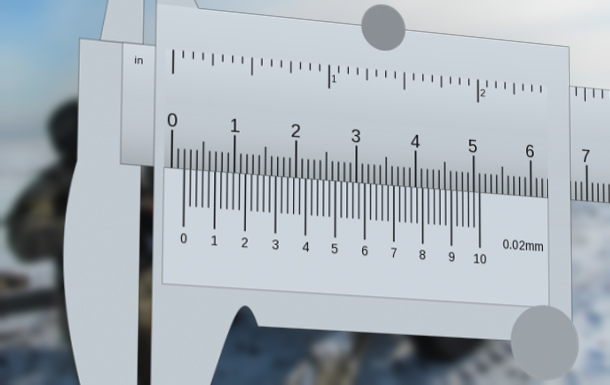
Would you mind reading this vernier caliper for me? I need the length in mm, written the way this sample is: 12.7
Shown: 2.0
